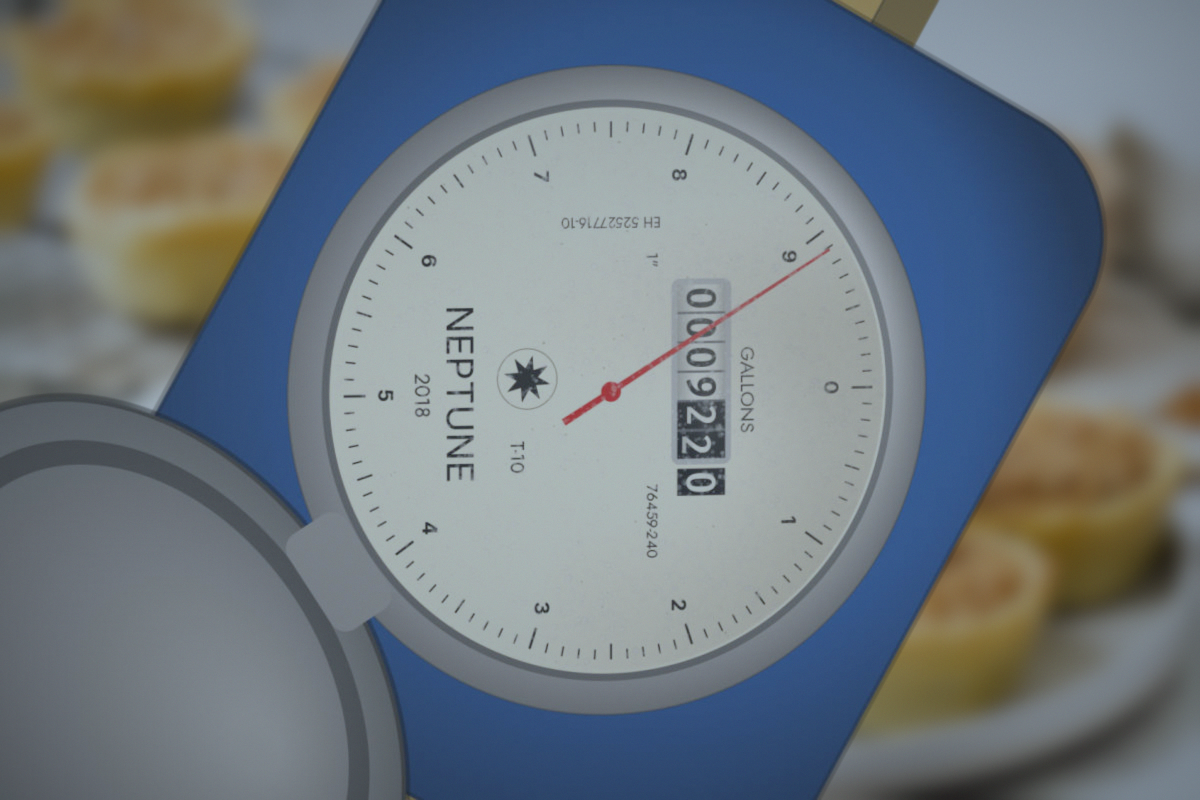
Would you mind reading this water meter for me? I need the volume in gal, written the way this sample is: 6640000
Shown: 9219.1
